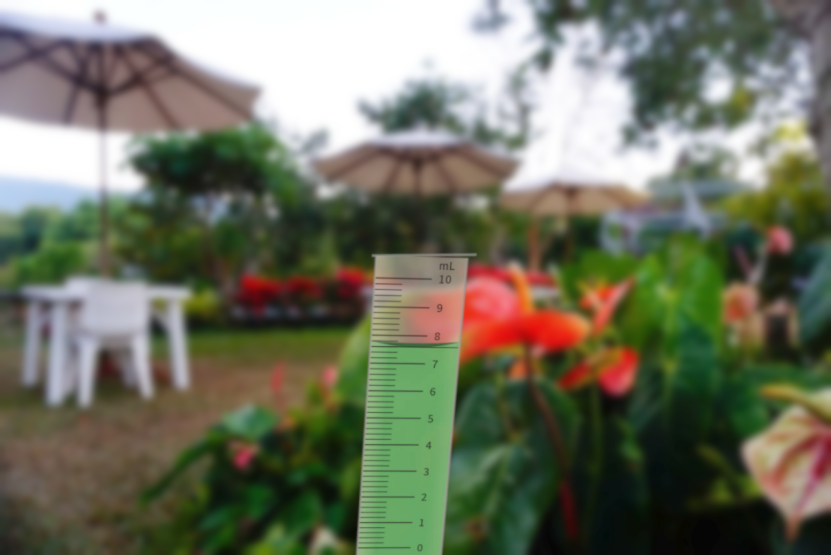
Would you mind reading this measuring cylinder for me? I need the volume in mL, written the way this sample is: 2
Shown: 7.6
